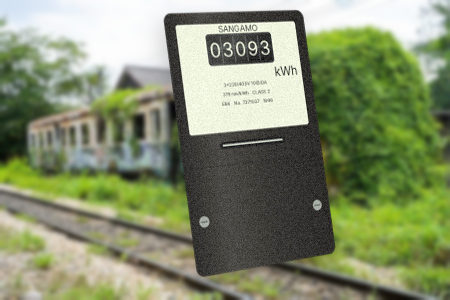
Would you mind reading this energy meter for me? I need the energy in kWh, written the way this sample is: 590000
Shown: 3093
